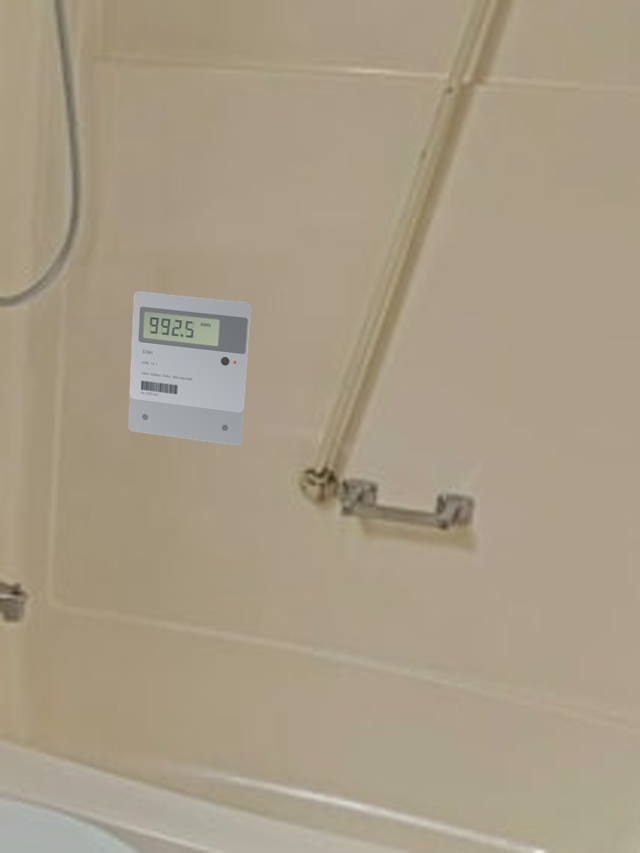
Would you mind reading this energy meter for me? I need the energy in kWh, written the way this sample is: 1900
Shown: 992.5
